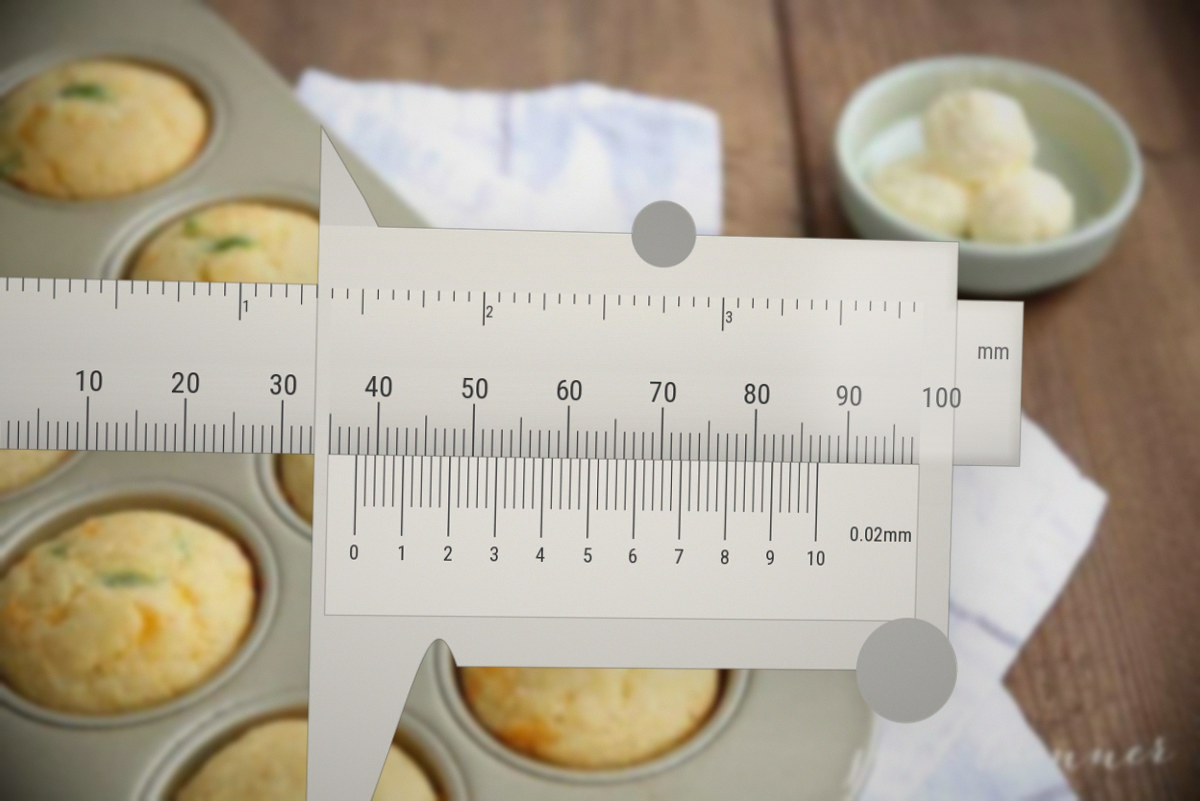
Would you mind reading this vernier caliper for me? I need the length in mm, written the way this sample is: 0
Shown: 37.8
